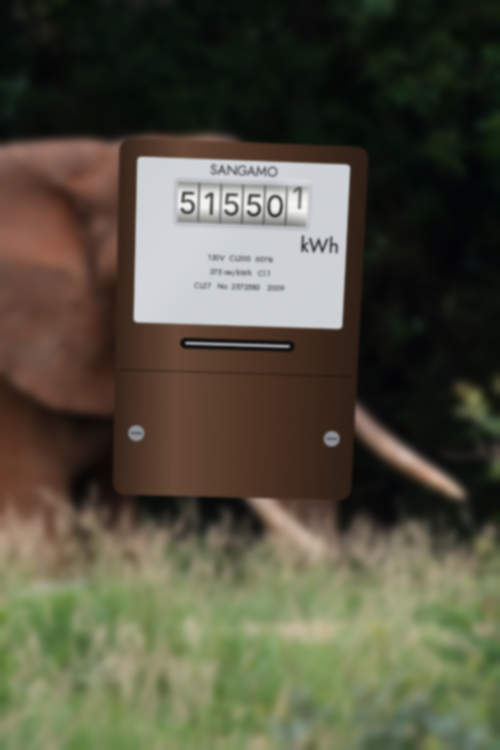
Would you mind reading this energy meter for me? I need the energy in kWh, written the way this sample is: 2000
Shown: 515501
